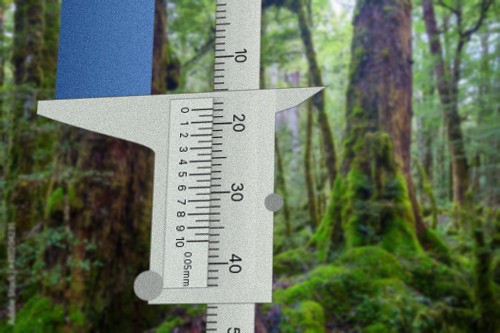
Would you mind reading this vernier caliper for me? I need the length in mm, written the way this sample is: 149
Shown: 17.8
